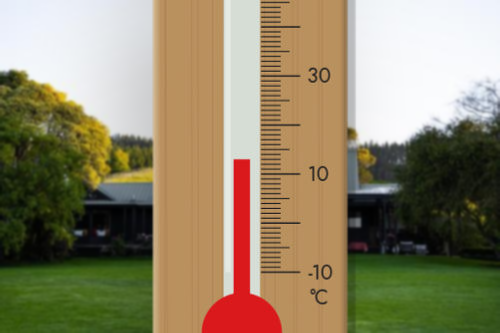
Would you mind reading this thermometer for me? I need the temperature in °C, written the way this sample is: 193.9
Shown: 13
